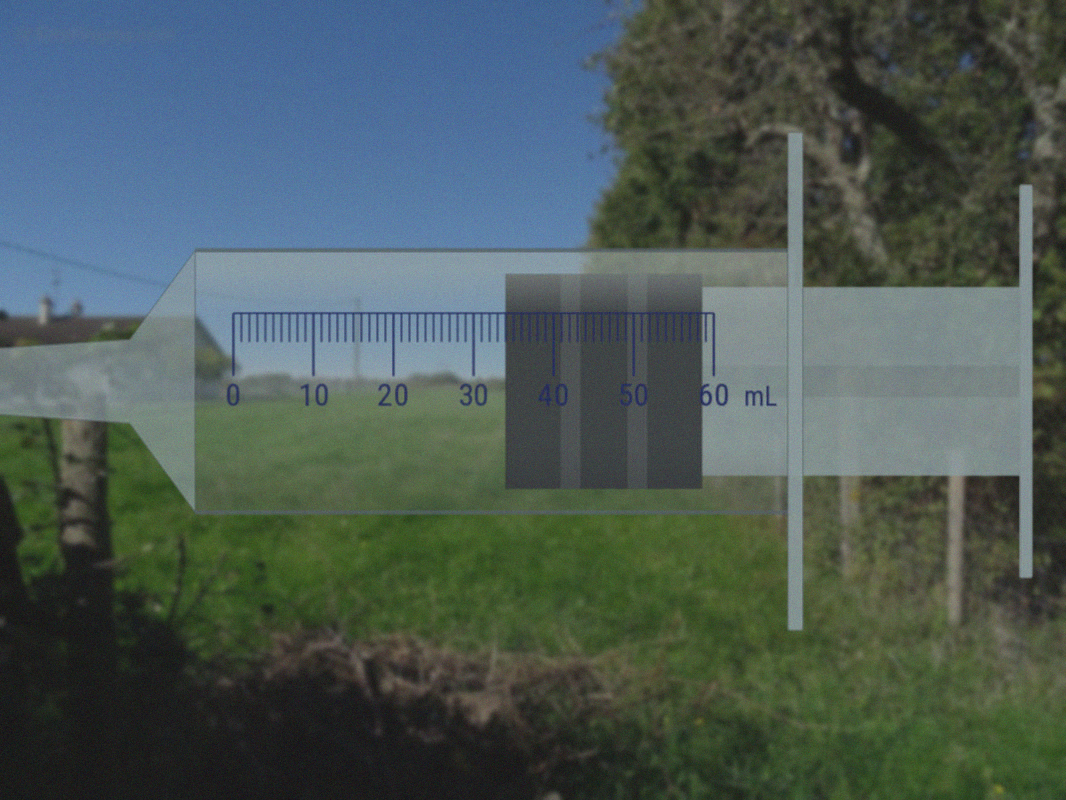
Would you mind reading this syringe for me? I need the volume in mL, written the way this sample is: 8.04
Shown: 34
